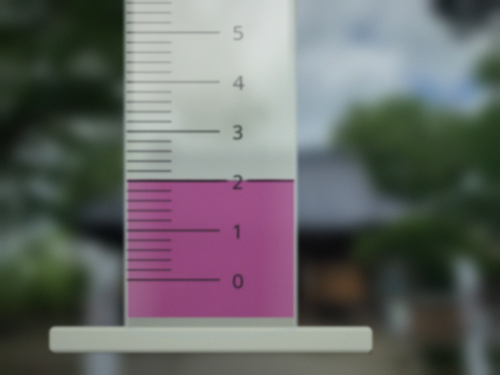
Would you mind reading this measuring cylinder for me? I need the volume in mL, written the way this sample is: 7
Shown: 2
